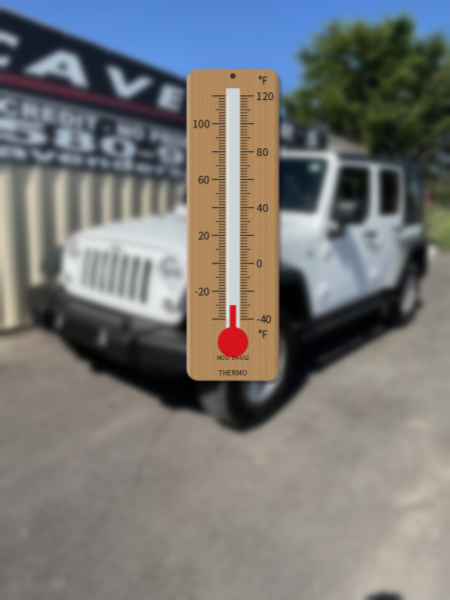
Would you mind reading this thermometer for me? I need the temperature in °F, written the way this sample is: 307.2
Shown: -30
